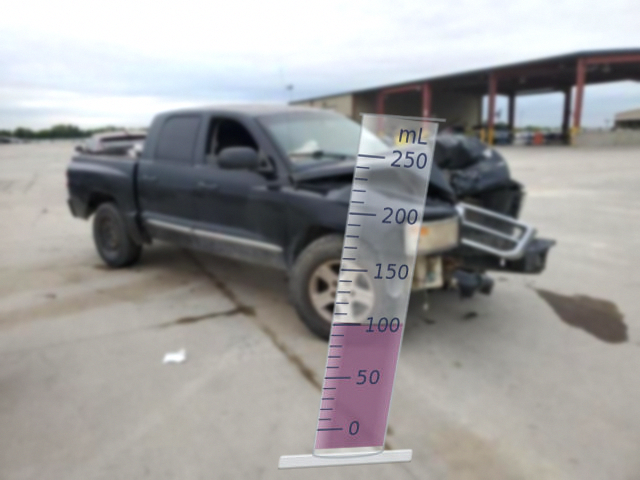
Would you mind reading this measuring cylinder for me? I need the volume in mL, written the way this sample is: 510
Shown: 100
